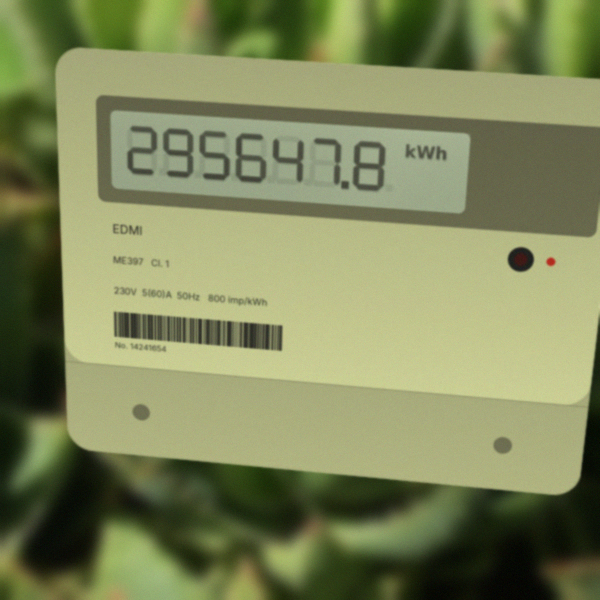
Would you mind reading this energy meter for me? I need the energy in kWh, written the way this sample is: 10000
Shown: 295647.8
